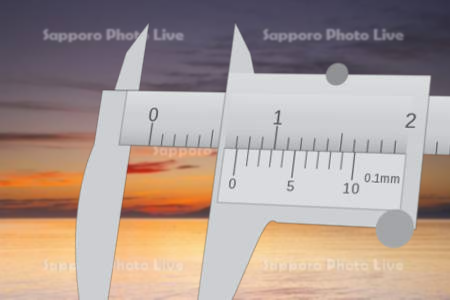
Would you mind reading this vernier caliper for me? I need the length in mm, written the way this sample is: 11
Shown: 7.1
